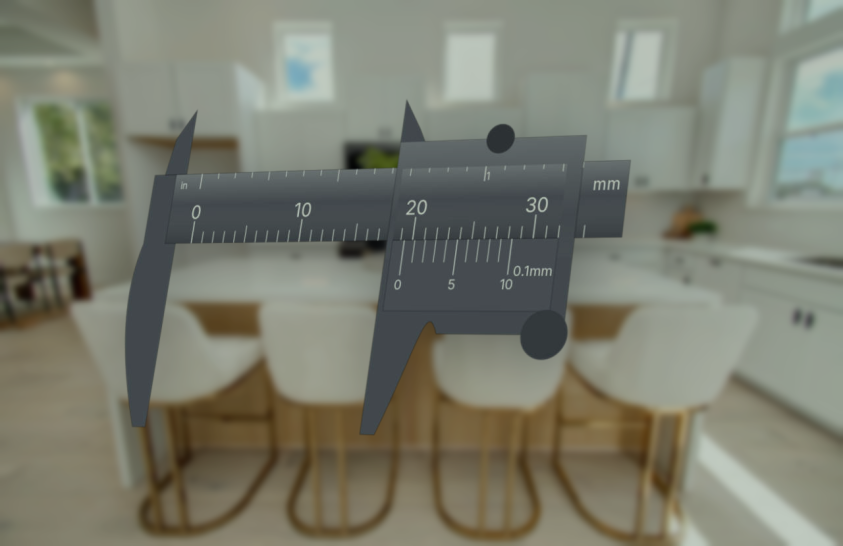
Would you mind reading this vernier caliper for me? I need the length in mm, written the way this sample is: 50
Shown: 19.3
